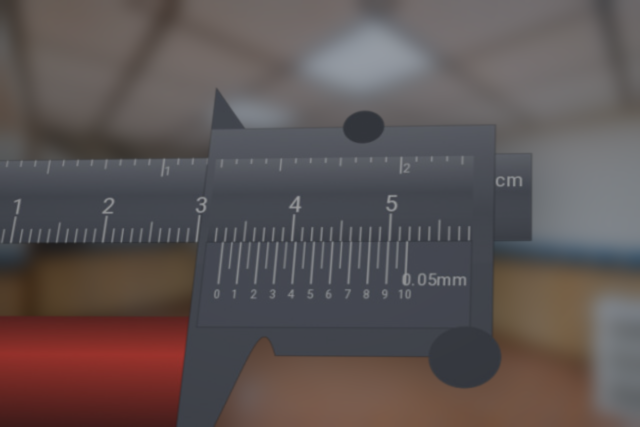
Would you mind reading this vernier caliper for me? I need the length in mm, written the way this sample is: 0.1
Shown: 32.8
